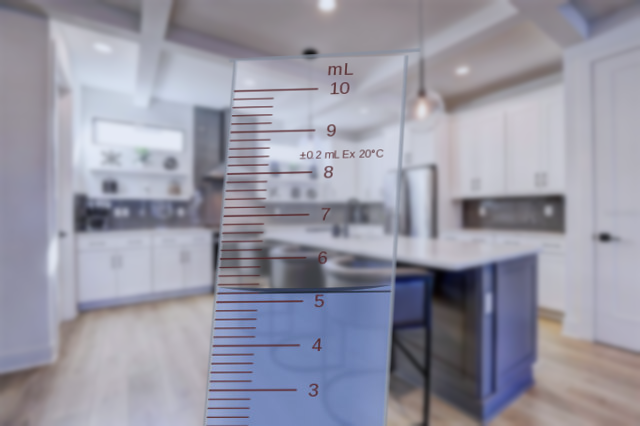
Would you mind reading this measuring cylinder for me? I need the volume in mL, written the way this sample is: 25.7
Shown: 5.2
